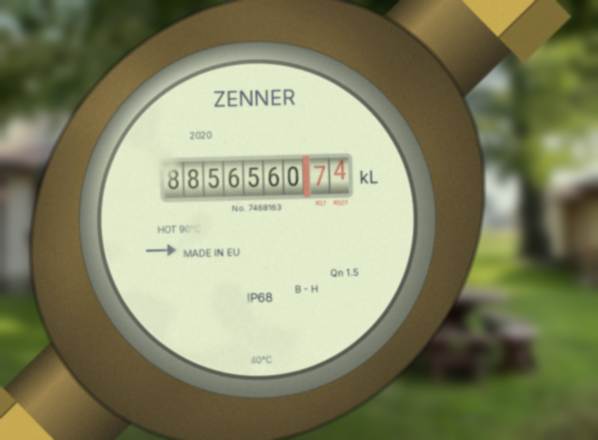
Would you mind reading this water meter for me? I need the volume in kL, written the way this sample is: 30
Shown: 8856560.74
